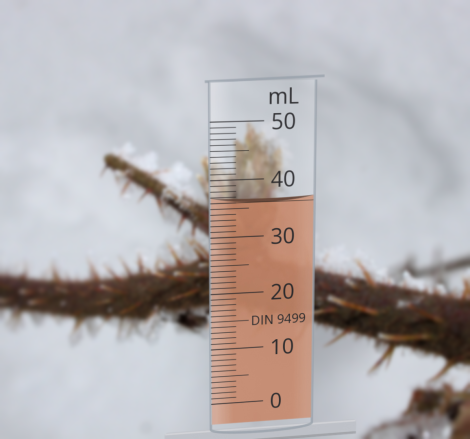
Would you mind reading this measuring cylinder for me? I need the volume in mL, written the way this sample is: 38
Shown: 36
